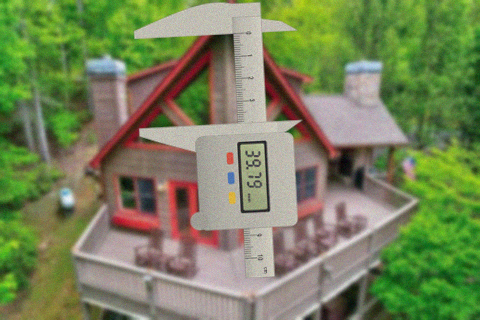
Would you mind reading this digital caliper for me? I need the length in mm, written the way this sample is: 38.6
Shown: 39.79
